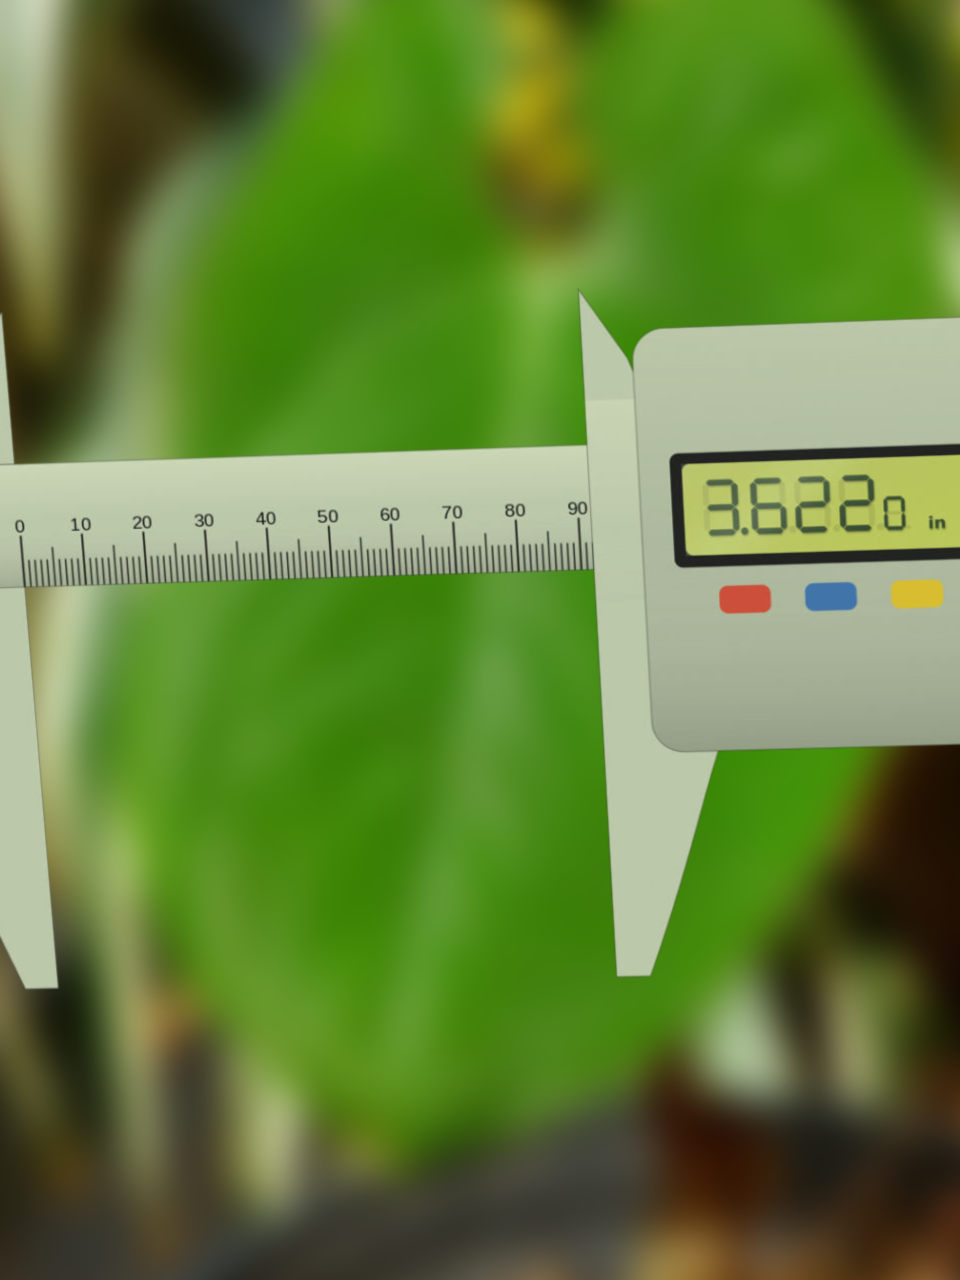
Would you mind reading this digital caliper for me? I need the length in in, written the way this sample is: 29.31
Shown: 3.6220
